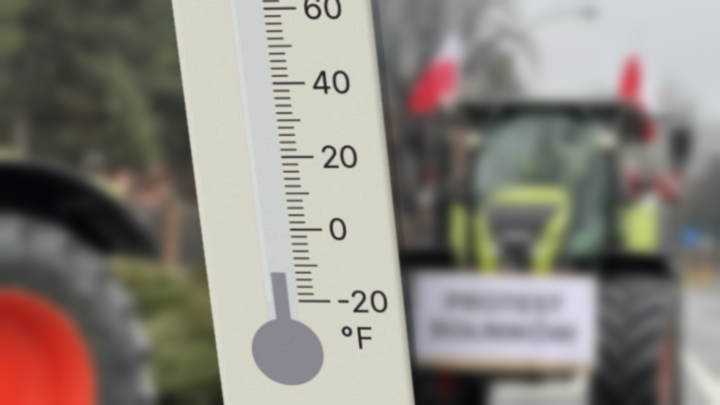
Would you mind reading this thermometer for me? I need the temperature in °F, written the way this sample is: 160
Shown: -12
